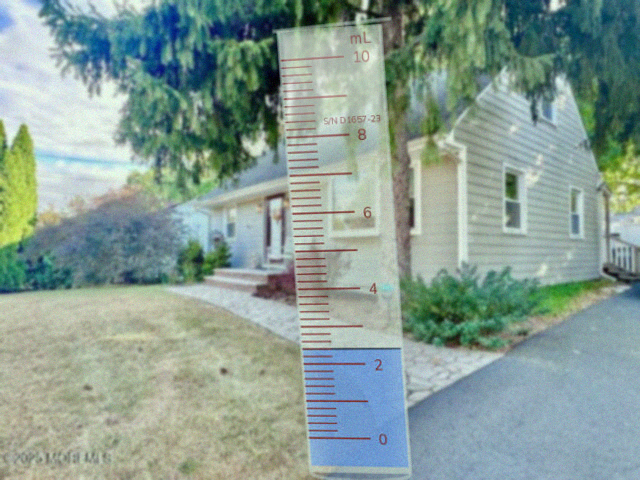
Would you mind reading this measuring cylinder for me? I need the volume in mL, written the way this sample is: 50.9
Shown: 2.4
